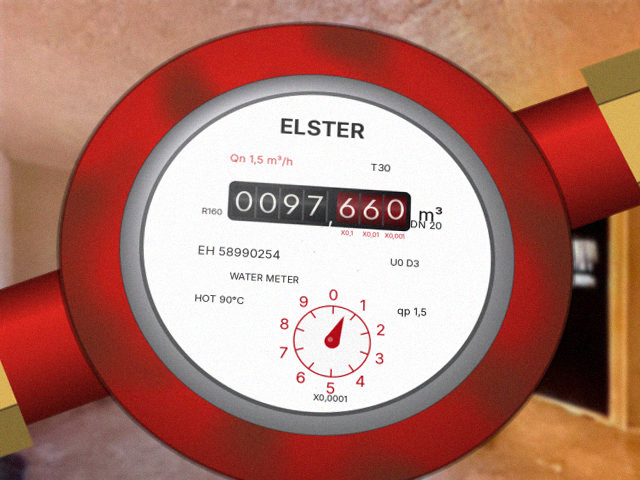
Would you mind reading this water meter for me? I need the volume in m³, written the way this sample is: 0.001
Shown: 97.6600
